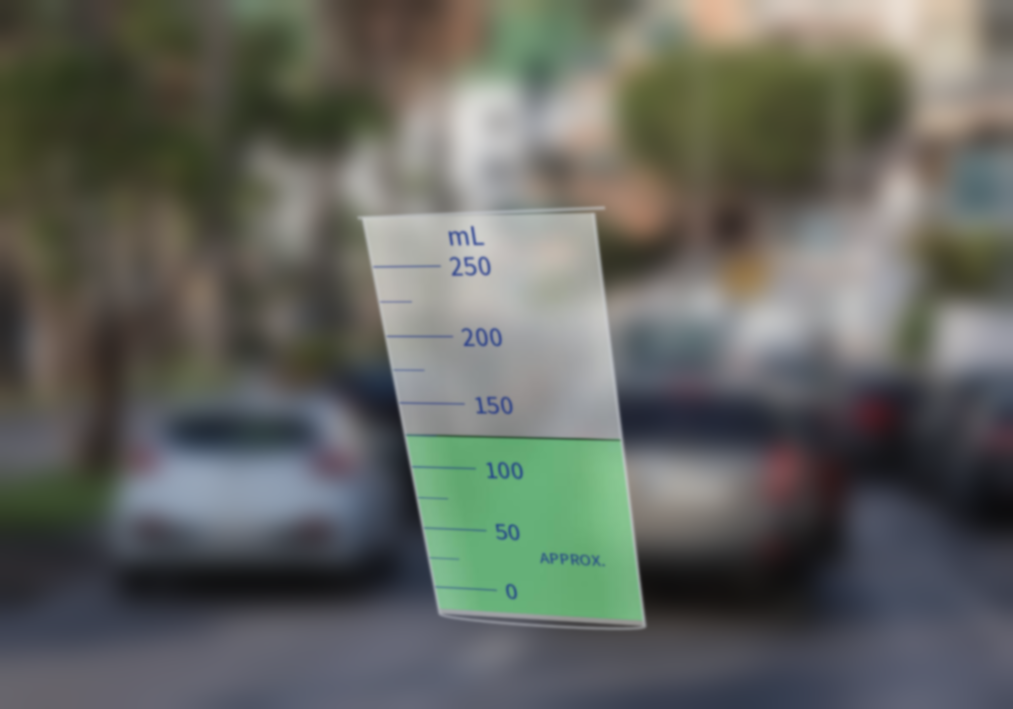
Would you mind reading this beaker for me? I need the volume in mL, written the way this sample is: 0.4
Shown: 125
